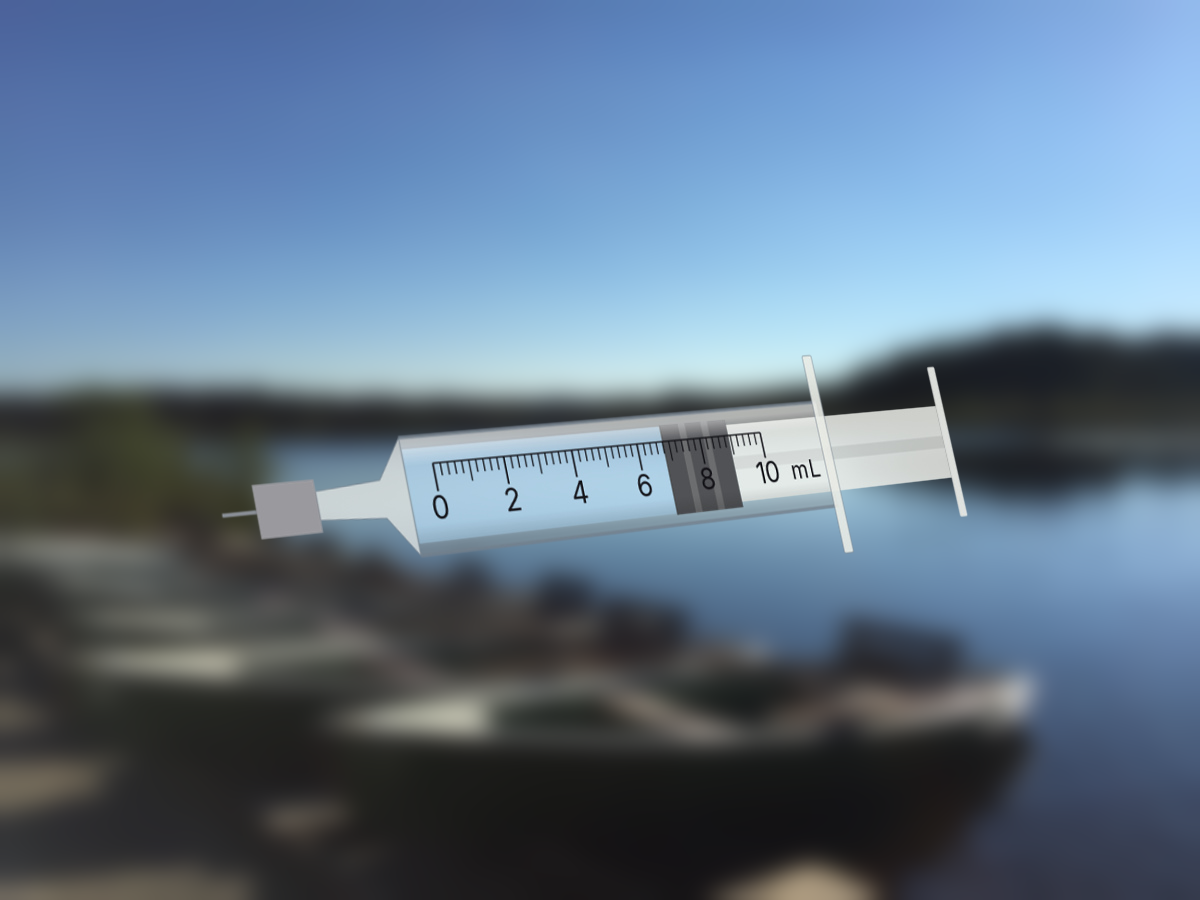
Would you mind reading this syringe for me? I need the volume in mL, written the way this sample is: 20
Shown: 6.8
